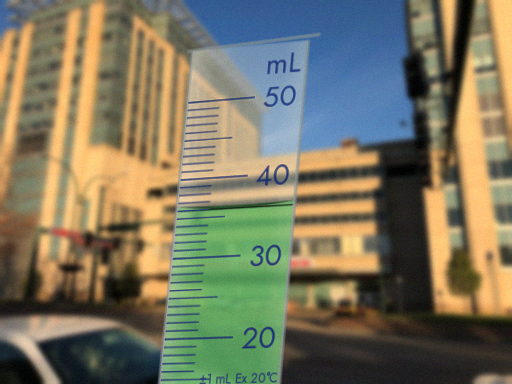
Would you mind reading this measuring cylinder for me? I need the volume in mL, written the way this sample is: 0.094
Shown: 36
